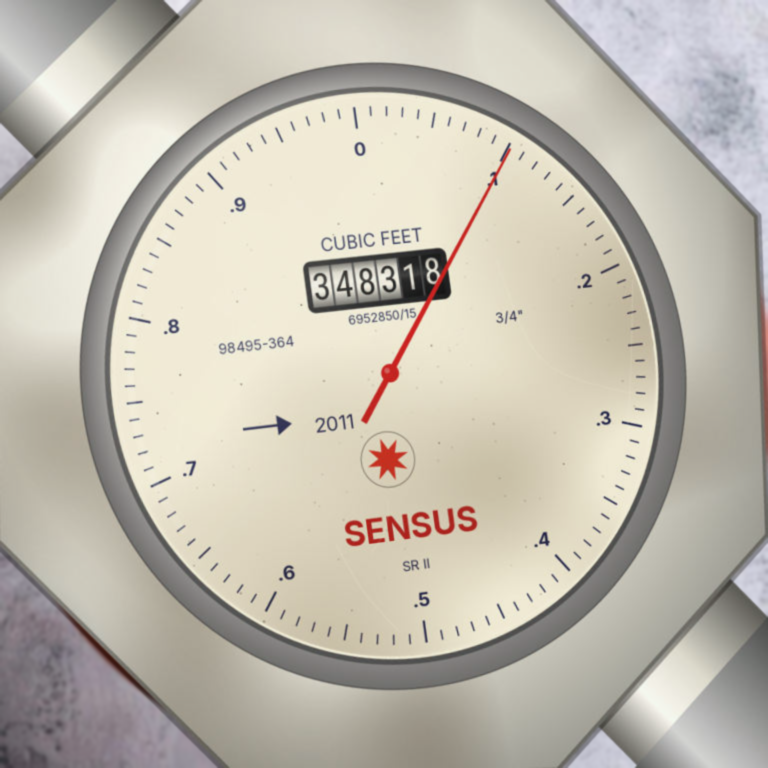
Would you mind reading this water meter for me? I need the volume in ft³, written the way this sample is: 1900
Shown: 348318.10
